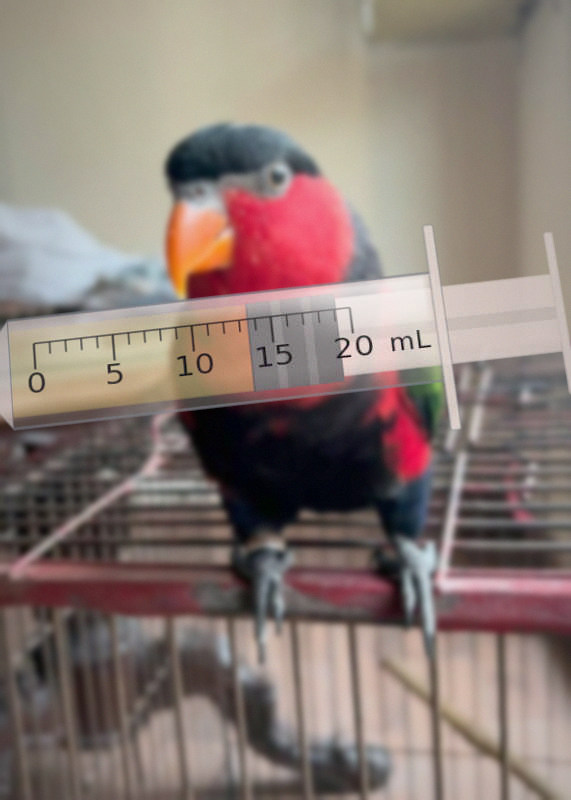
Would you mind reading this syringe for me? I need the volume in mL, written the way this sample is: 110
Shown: 13.5
